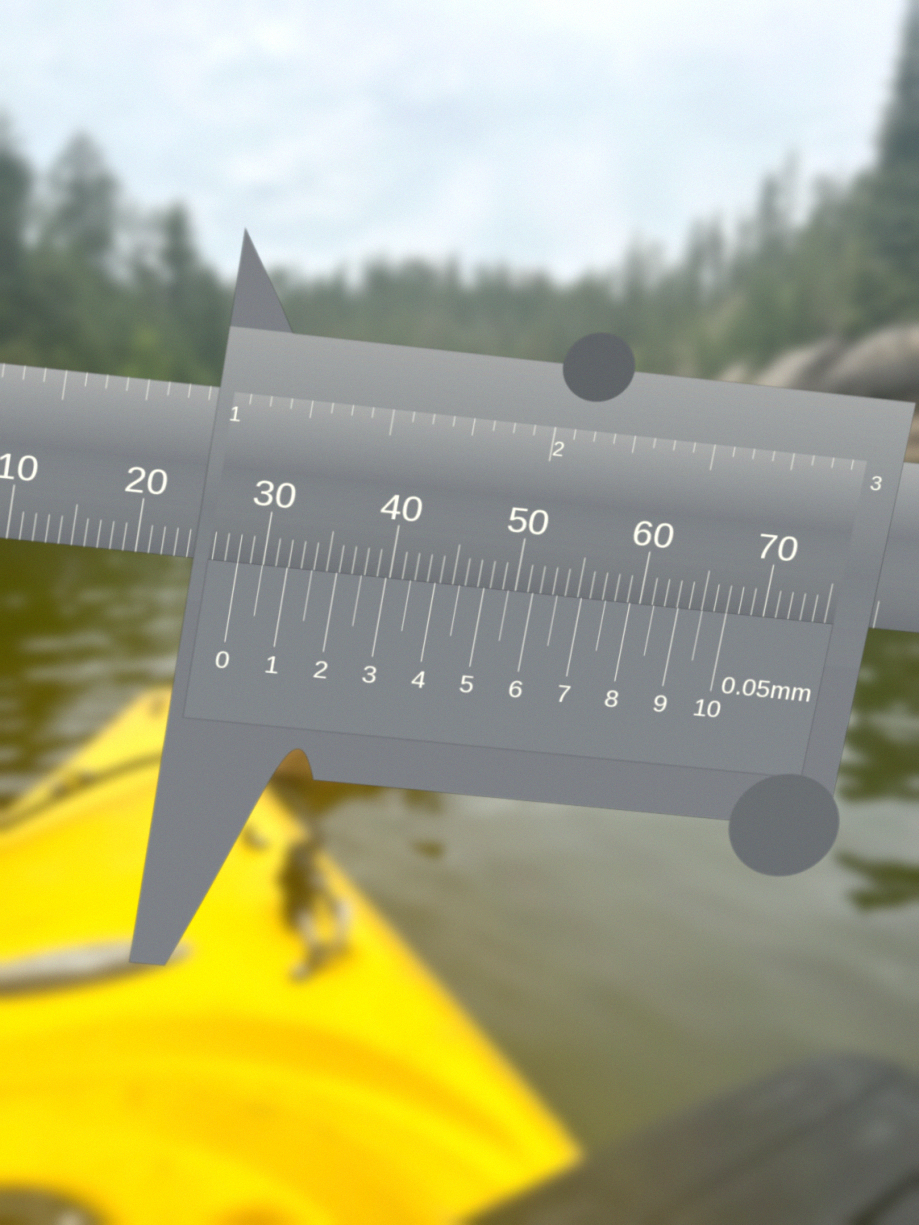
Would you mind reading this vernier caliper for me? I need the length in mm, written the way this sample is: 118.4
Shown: 28.0
